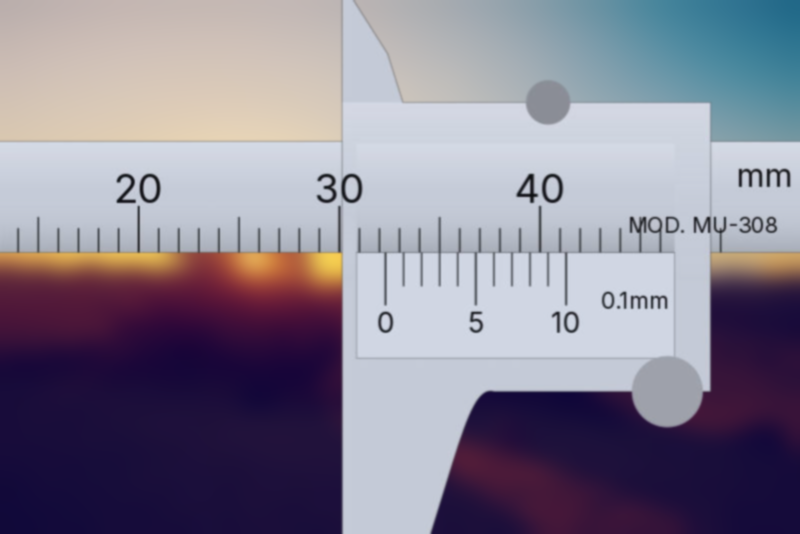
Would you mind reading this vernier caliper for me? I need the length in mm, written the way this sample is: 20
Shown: 32.3
